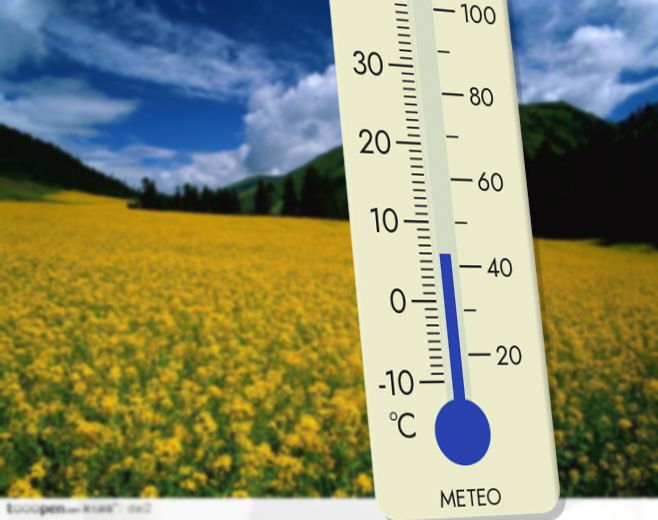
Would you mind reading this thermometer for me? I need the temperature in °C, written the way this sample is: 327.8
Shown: 6
